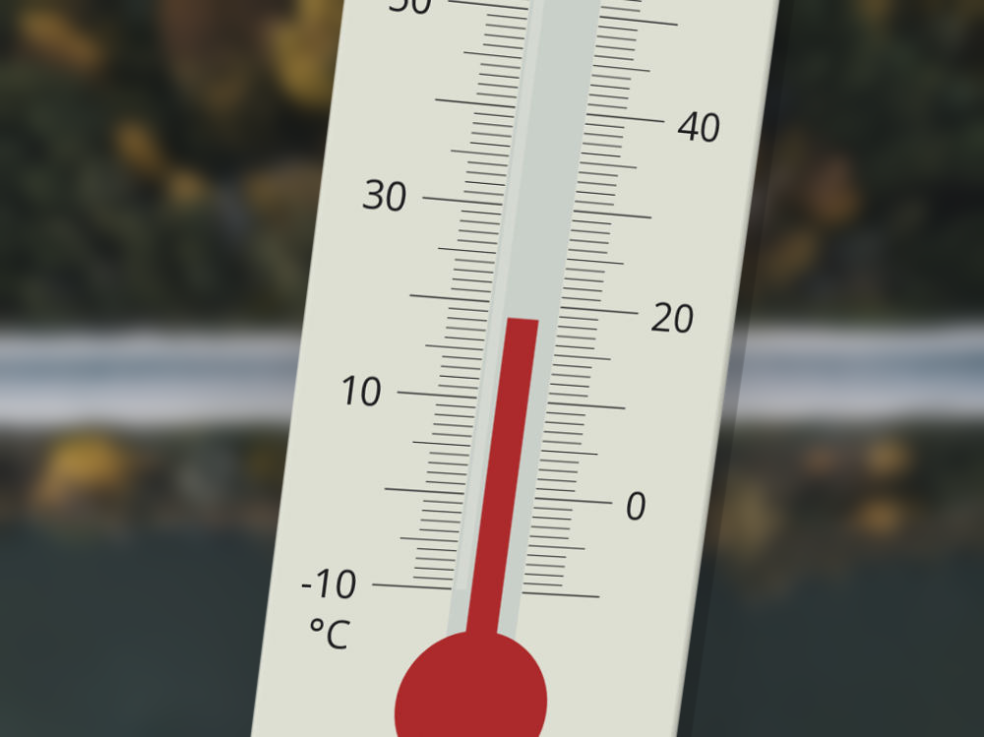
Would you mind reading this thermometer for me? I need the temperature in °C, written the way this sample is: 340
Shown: 18.5
